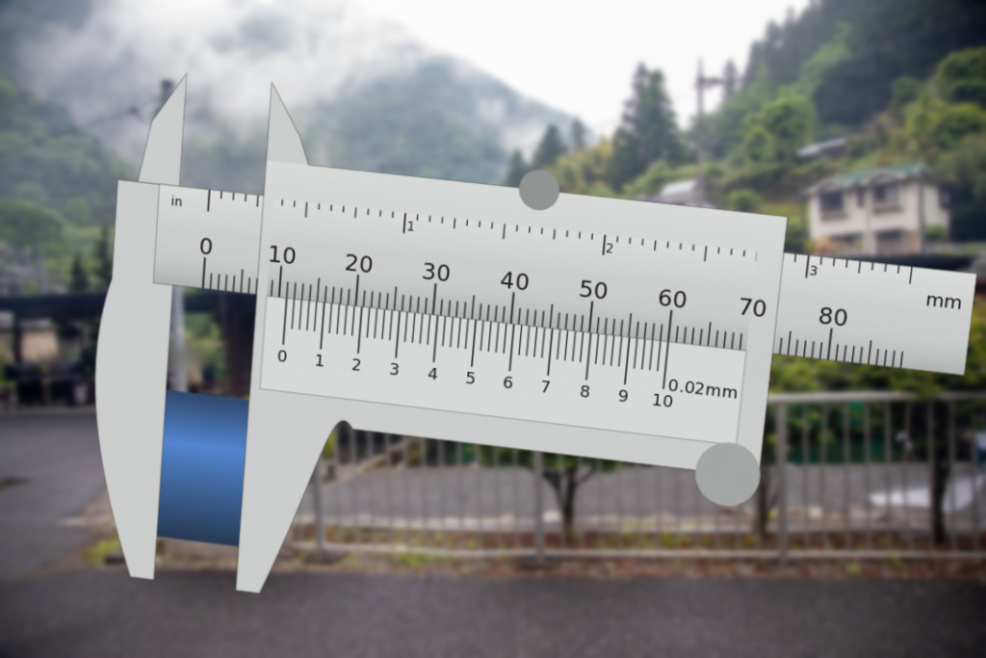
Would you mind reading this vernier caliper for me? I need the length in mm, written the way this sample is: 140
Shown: 11.0
